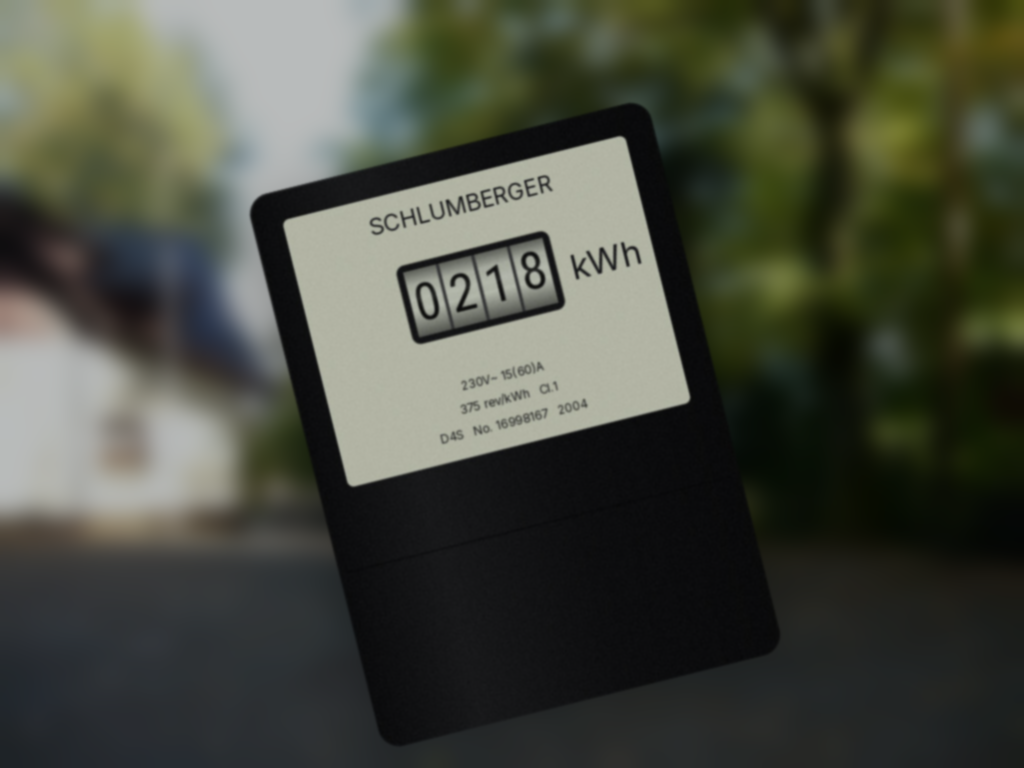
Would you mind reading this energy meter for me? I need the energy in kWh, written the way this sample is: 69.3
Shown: 218
